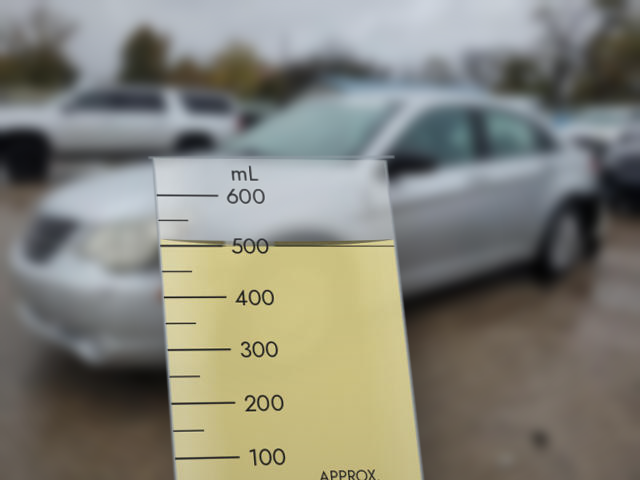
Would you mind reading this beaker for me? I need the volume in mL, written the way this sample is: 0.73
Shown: 500
